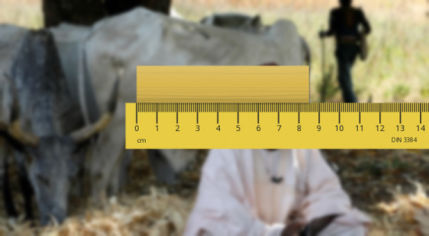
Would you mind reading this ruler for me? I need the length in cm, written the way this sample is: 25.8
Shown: 8.5
